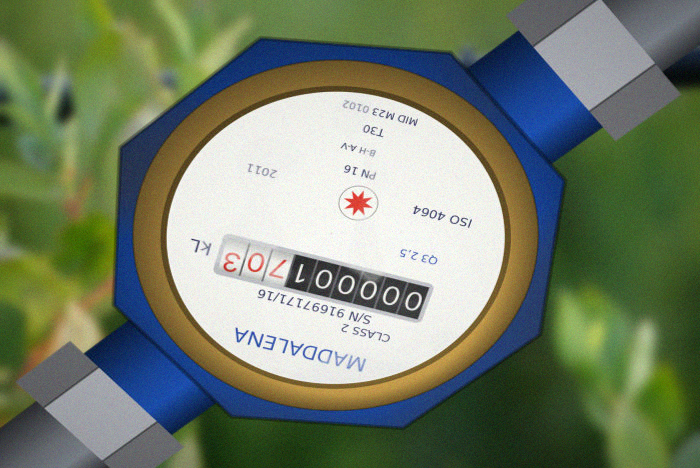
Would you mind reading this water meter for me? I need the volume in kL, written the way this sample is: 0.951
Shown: 1.703
